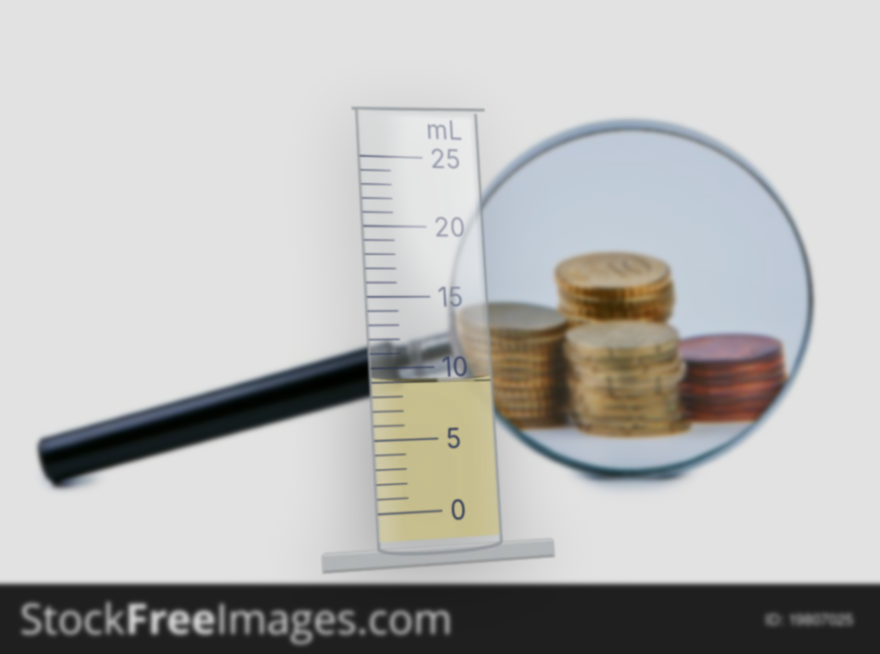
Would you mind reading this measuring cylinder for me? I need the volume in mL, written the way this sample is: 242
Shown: 9
